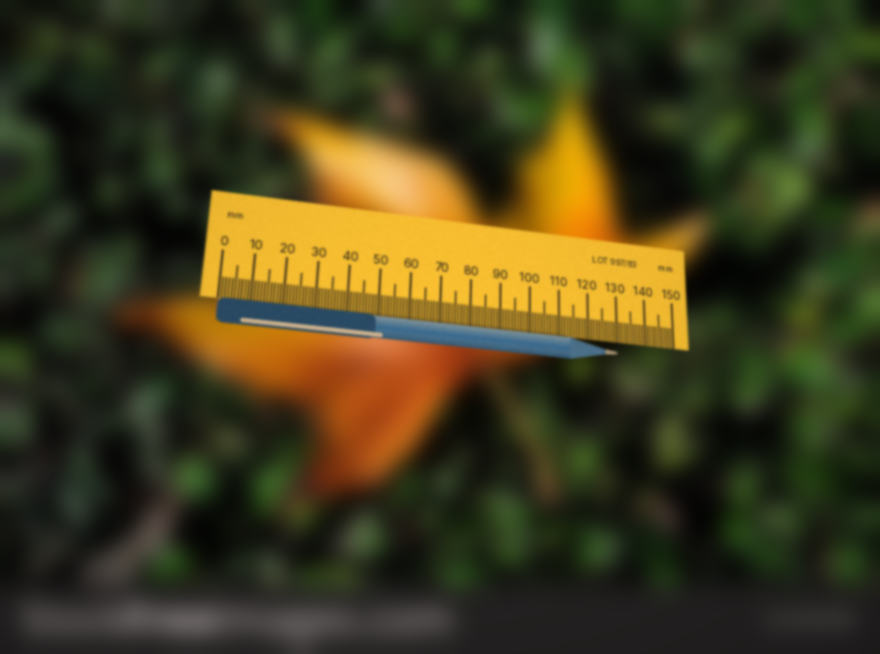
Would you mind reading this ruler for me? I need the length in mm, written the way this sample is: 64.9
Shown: 130
